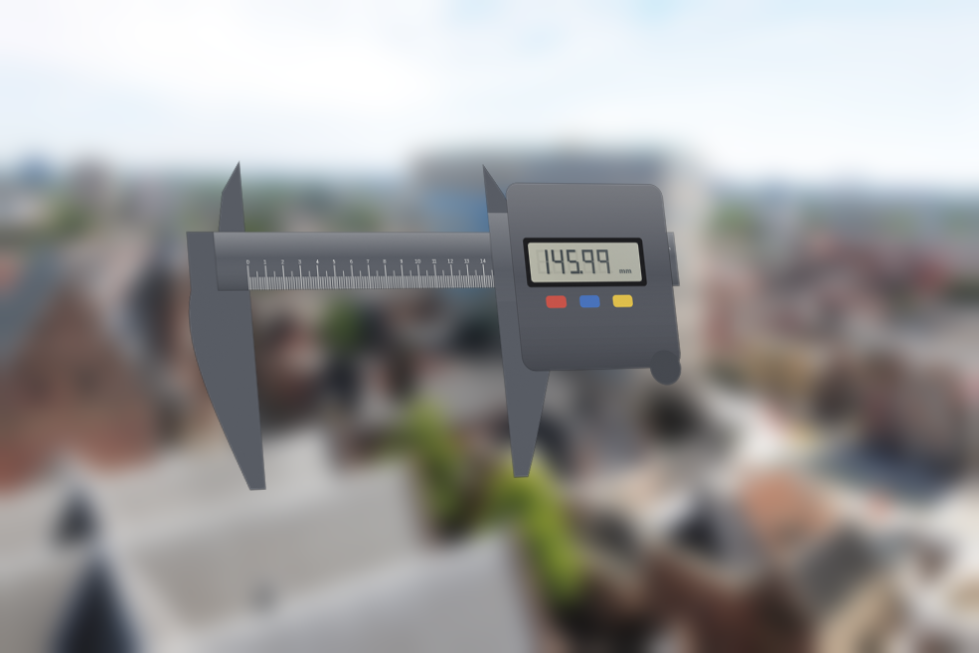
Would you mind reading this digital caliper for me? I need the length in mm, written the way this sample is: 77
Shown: 145.99
